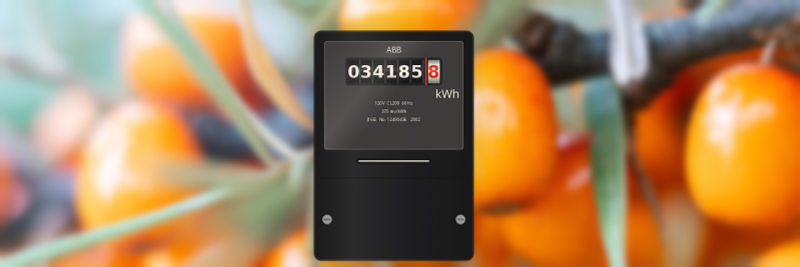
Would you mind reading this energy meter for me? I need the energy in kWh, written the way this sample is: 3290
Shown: 34185.8
